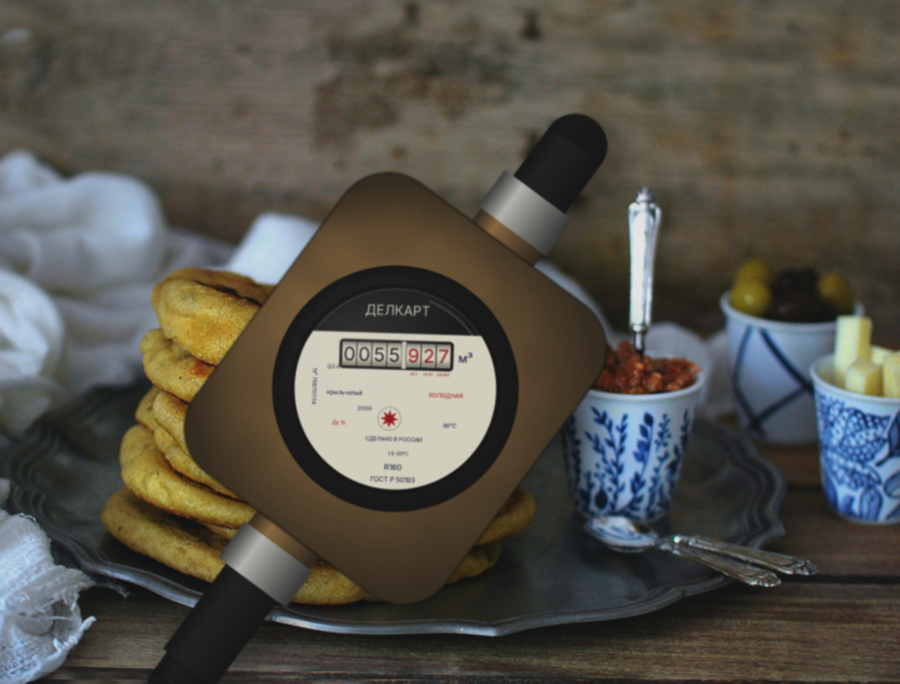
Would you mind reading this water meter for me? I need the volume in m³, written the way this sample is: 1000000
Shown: 55.927
